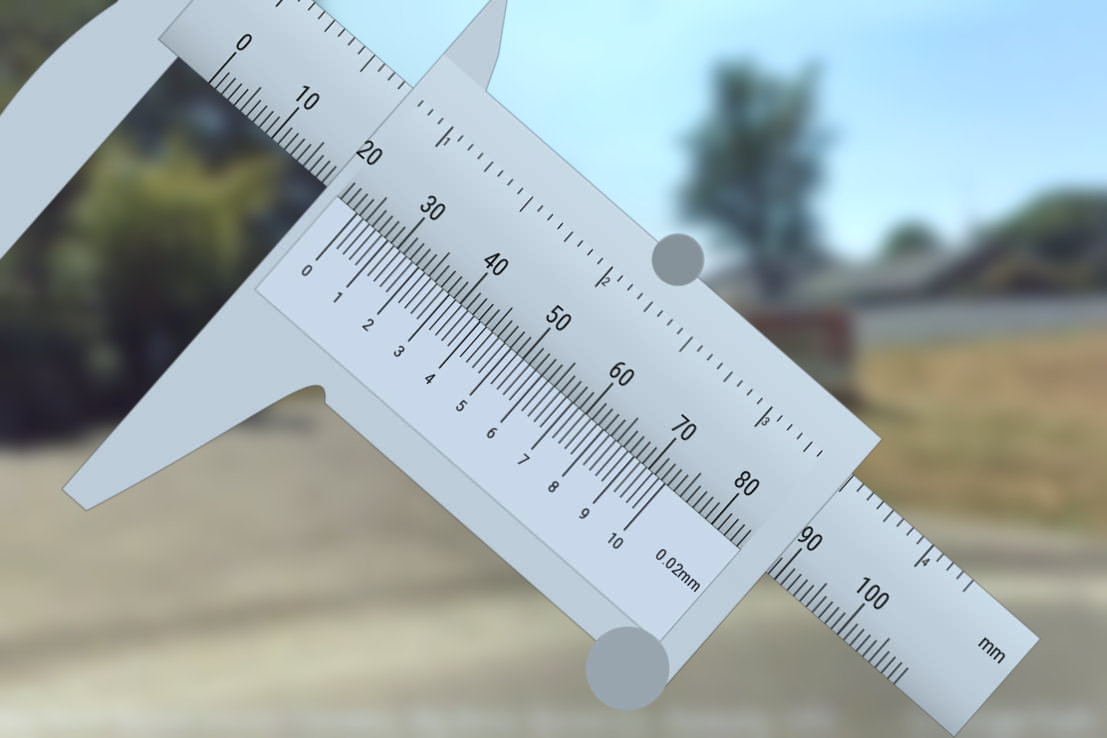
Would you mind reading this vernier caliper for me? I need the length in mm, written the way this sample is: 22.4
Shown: 23.6
